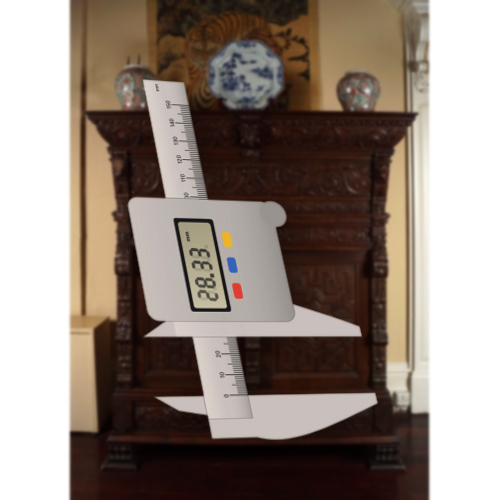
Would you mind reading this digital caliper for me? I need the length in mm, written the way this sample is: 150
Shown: 28.33
